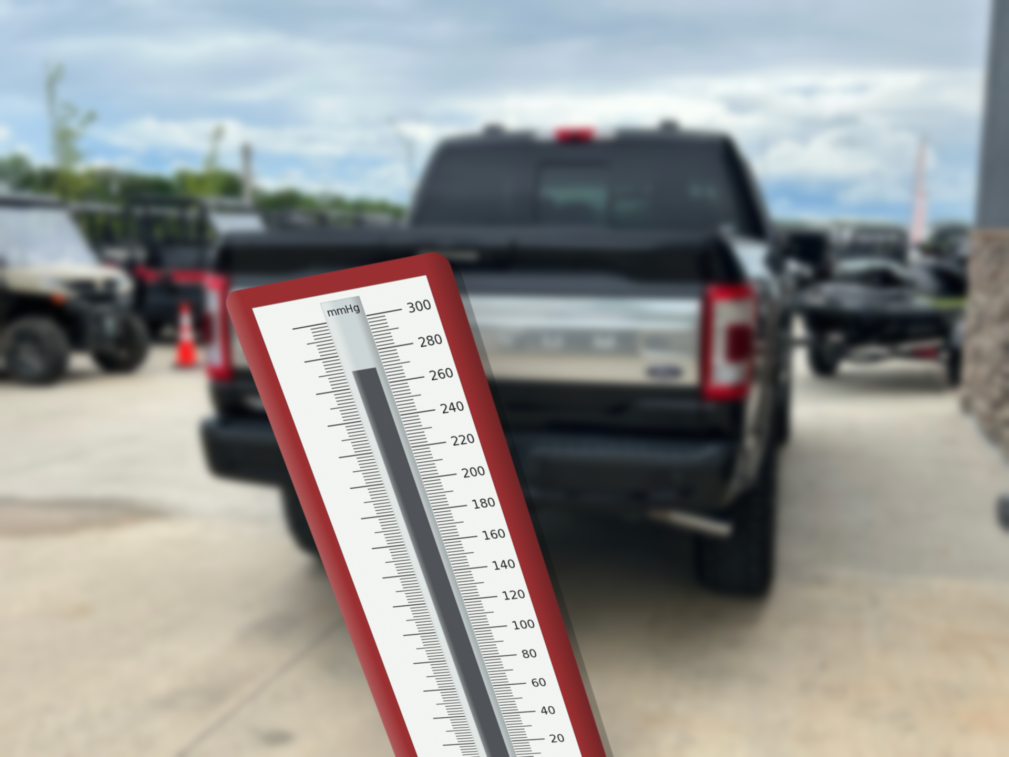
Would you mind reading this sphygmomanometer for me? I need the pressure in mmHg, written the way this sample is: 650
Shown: 270
